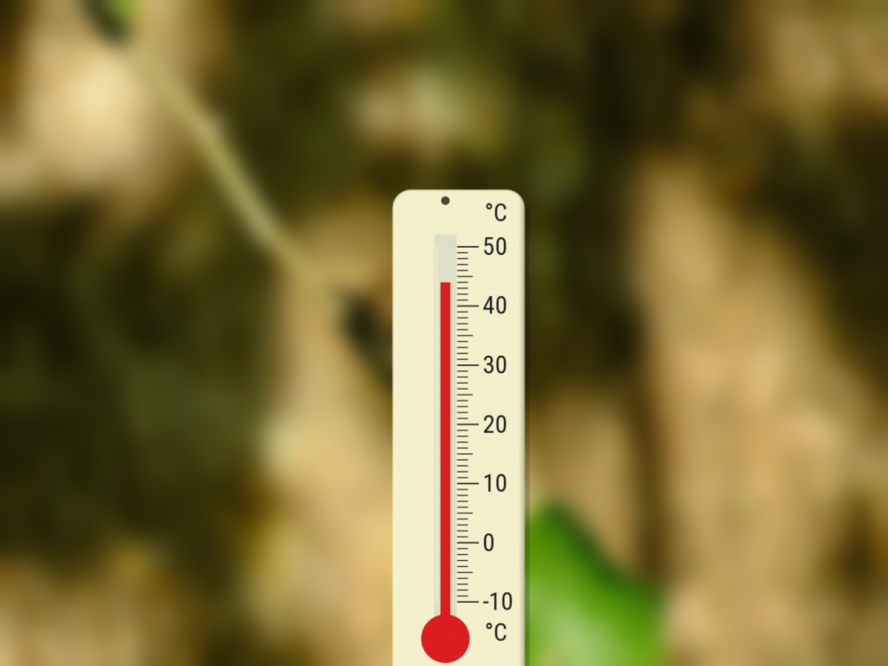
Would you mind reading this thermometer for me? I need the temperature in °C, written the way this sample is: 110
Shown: 44
